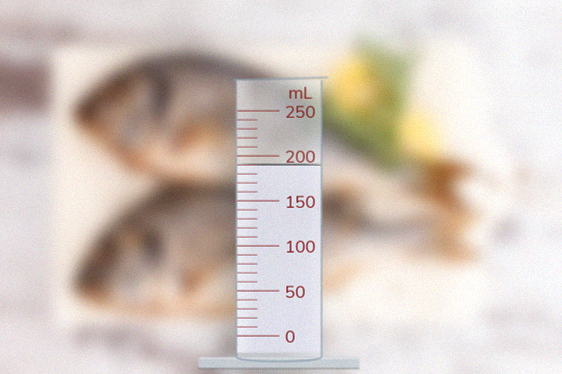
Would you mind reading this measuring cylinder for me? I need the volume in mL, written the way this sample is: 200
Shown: 190
